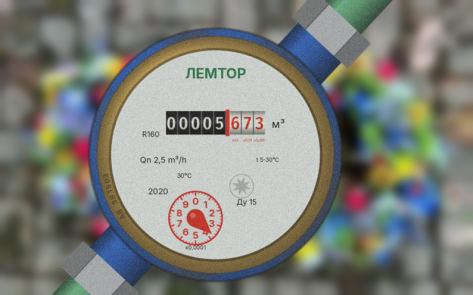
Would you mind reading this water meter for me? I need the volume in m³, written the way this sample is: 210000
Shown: 5.6733
